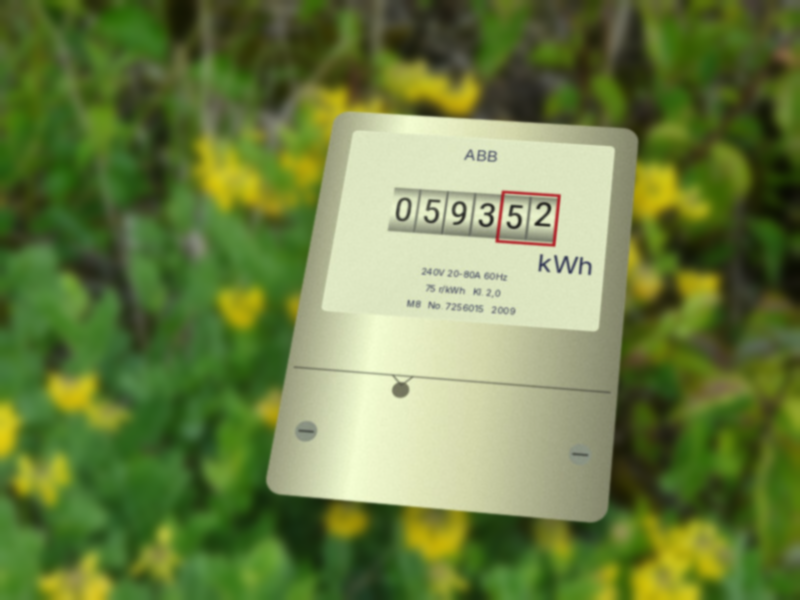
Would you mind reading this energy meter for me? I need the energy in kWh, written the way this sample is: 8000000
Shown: 593.52
